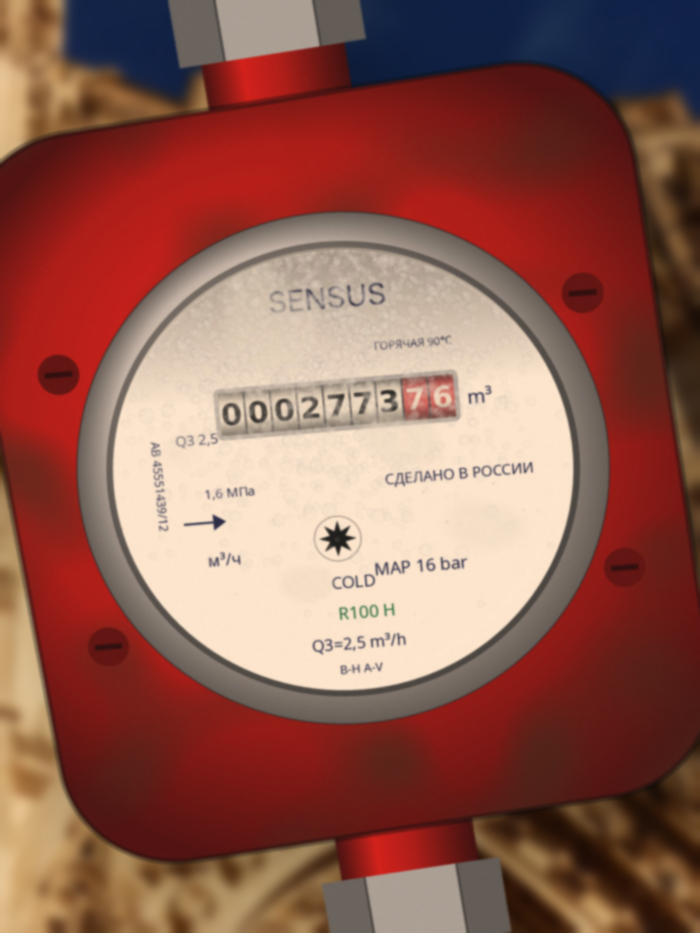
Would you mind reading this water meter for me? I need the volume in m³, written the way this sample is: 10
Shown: 2773.76
